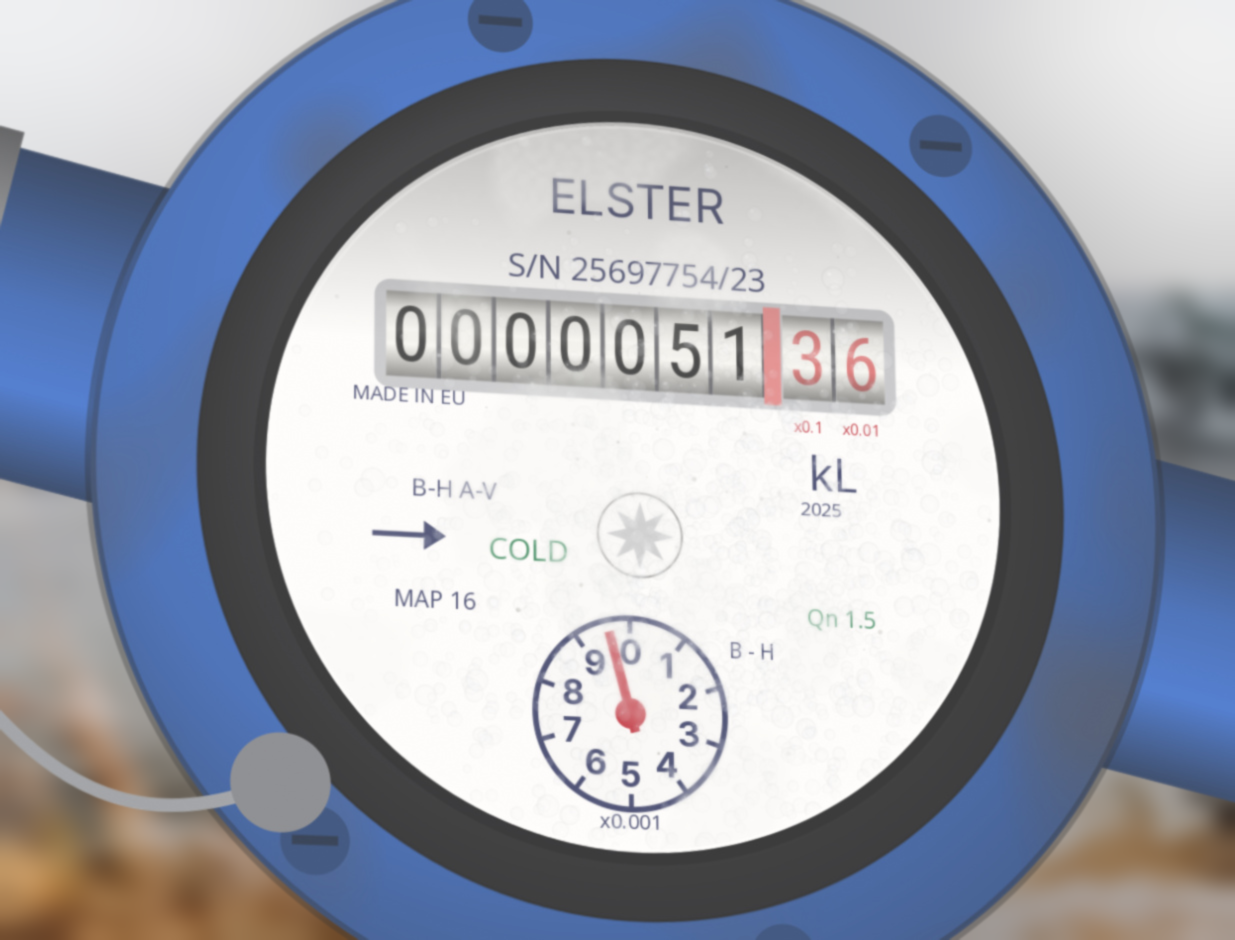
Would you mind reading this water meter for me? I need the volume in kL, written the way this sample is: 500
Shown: 51.359
